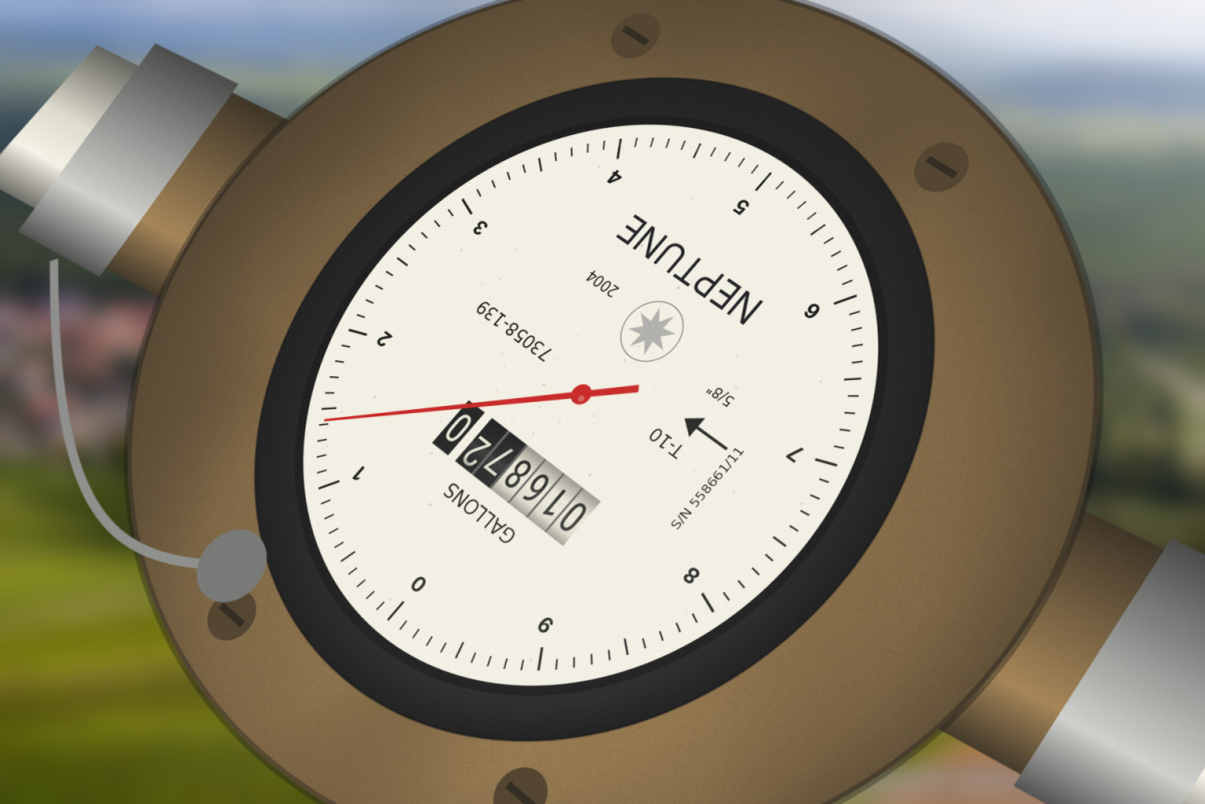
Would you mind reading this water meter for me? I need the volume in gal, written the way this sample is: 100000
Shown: 168721.4
